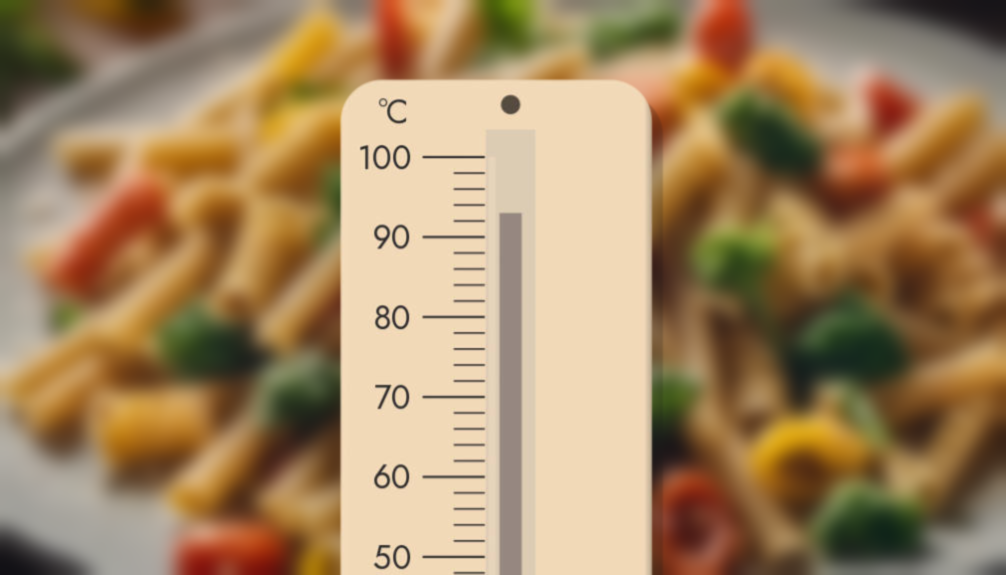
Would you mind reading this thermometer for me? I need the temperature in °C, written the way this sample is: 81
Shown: 93
